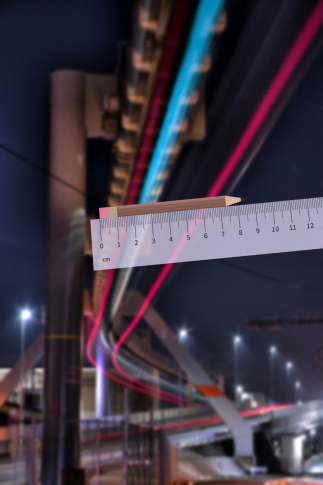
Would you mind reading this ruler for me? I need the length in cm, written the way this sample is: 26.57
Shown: 8.5
